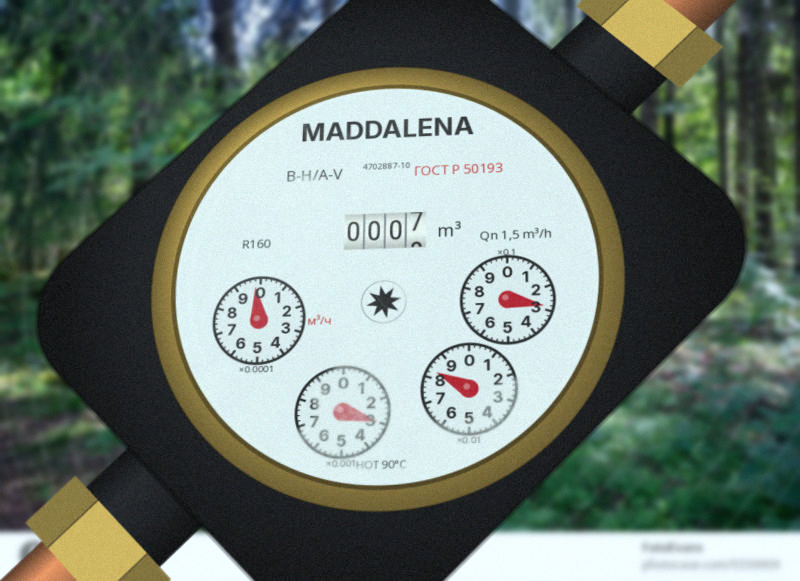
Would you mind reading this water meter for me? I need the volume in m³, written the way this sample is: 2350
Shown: 7.2829
